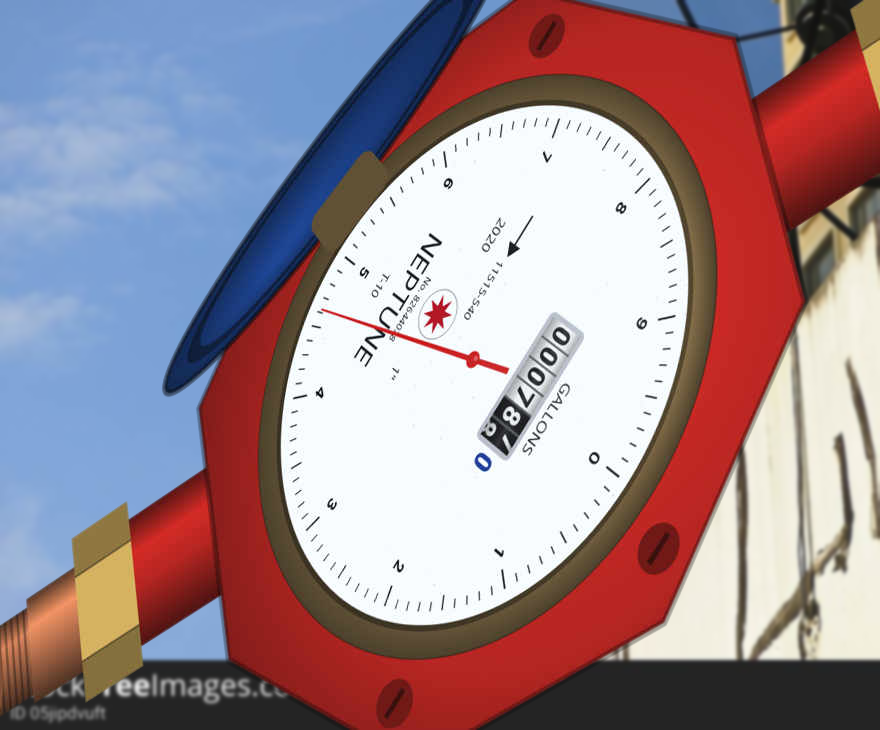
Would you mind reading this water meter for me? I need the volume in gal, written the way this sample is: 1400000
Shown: 7874.6
